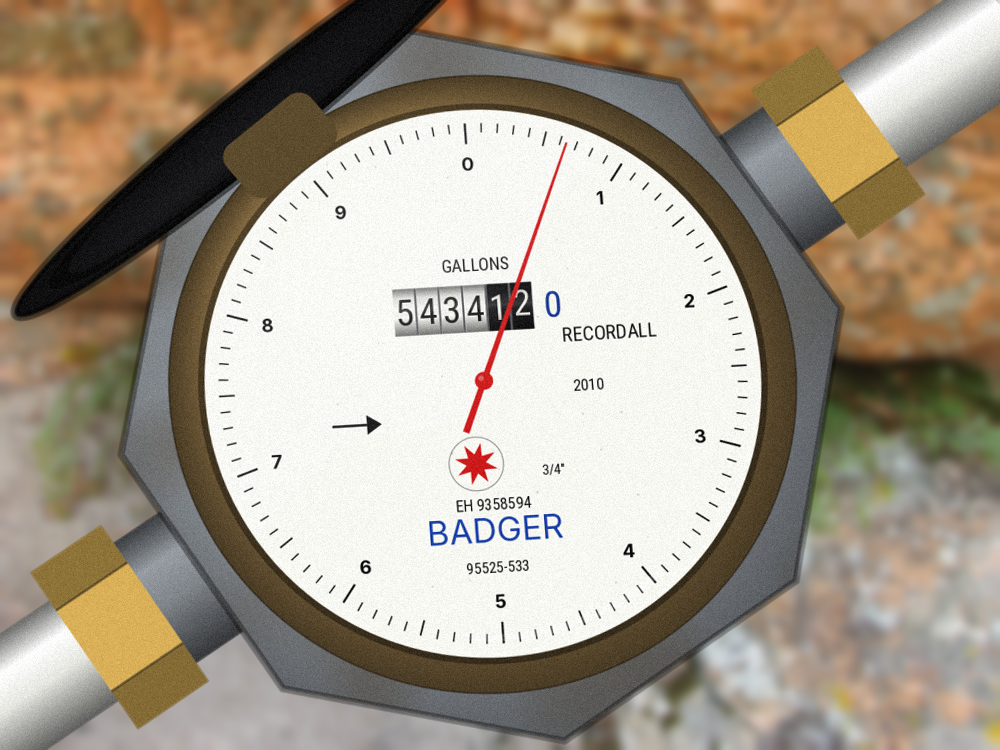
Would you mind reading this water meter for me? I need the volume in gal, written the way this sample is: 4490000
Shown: 5434120.6
